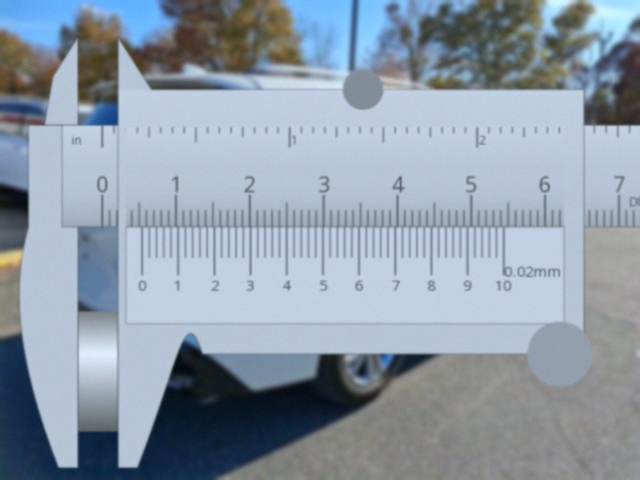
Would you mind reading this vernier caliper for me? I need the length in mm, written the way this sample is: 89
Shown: 5.4
